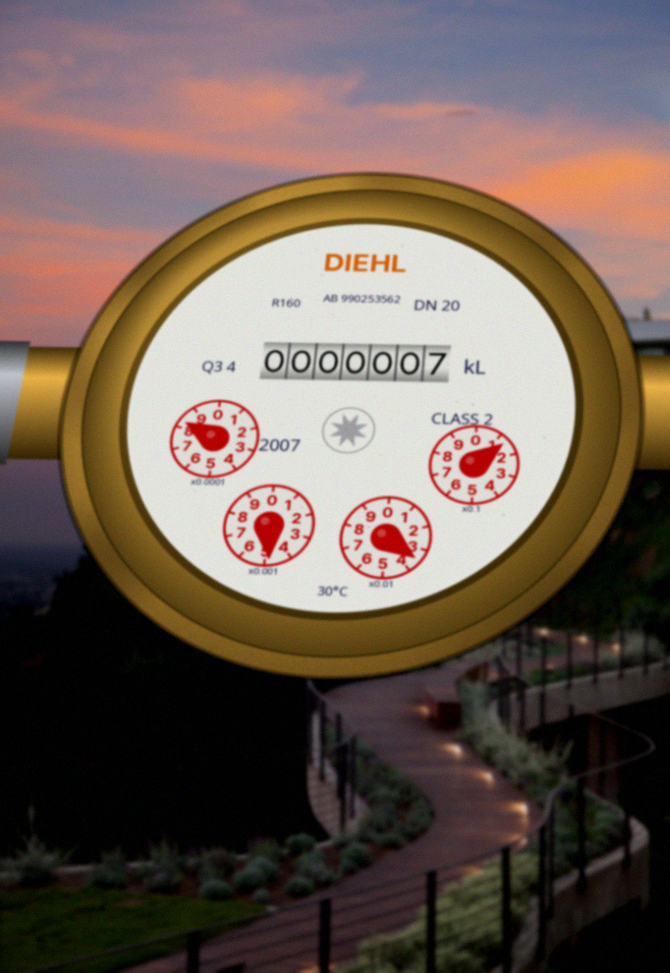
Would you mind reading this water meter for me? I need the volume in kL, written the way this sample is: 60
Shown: 7.1348
